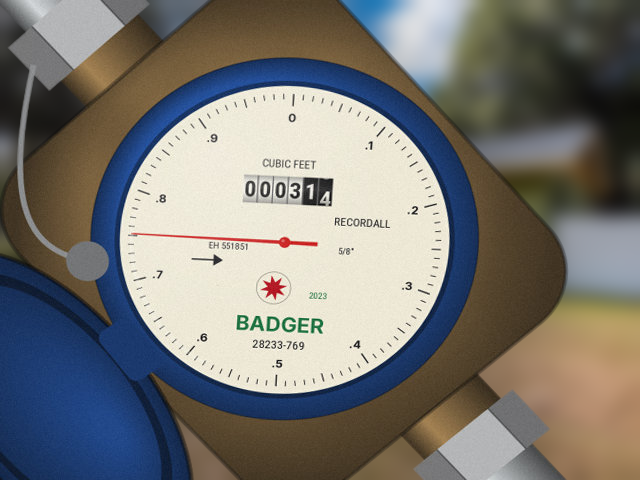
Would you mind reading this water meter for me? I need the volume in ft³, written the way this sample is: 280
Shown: 313.75
